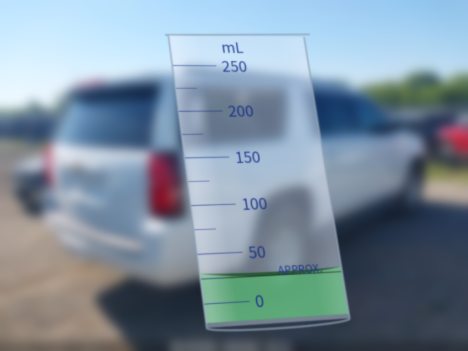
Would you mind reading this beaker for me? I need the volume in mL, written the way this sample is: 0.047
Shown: 25
